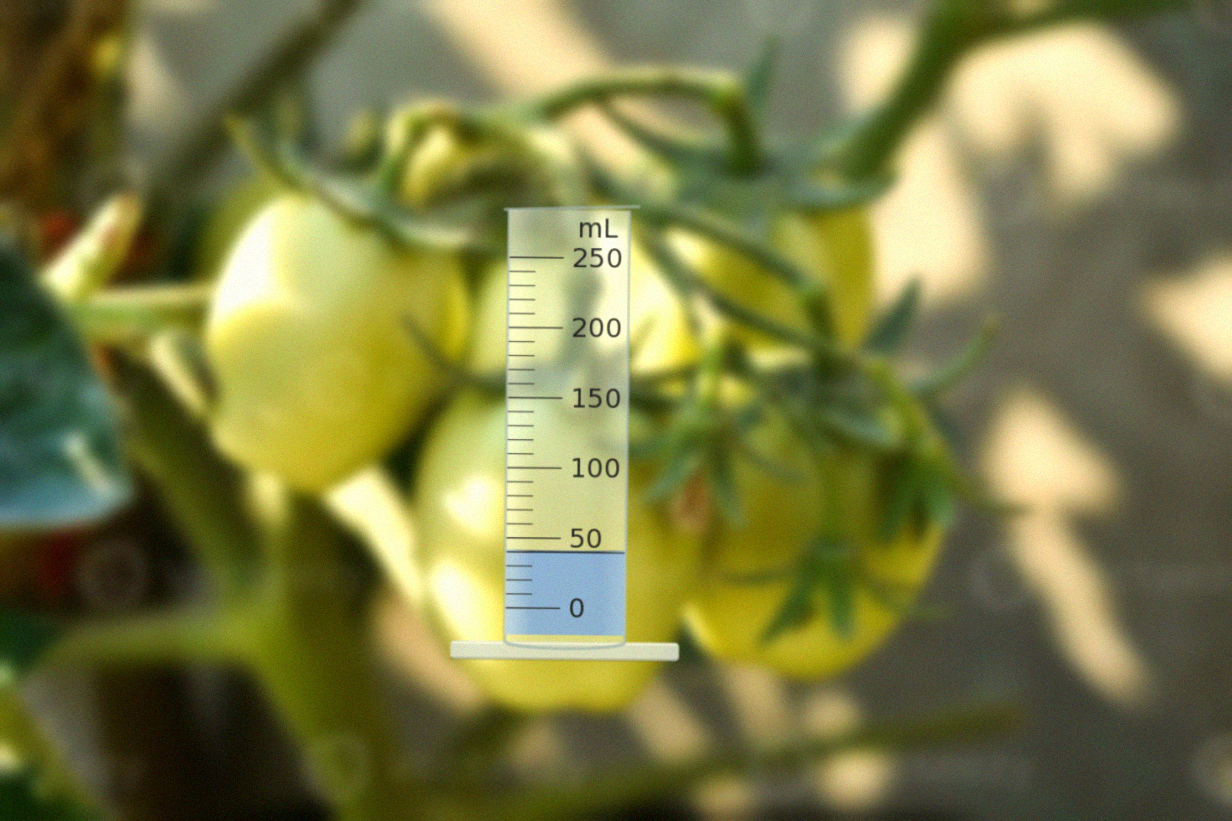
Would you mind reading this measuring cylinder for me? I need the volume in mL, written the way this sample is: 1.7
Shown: 40
